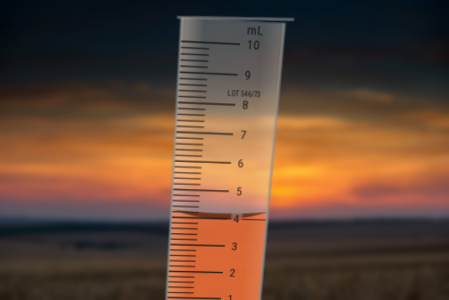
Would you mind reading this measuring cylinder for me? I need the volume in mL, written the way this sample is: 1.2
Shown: 4
